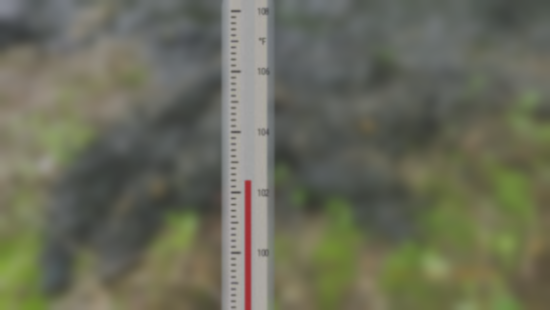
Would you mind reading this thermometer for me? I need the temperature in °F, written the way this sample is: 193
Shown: 102.4
